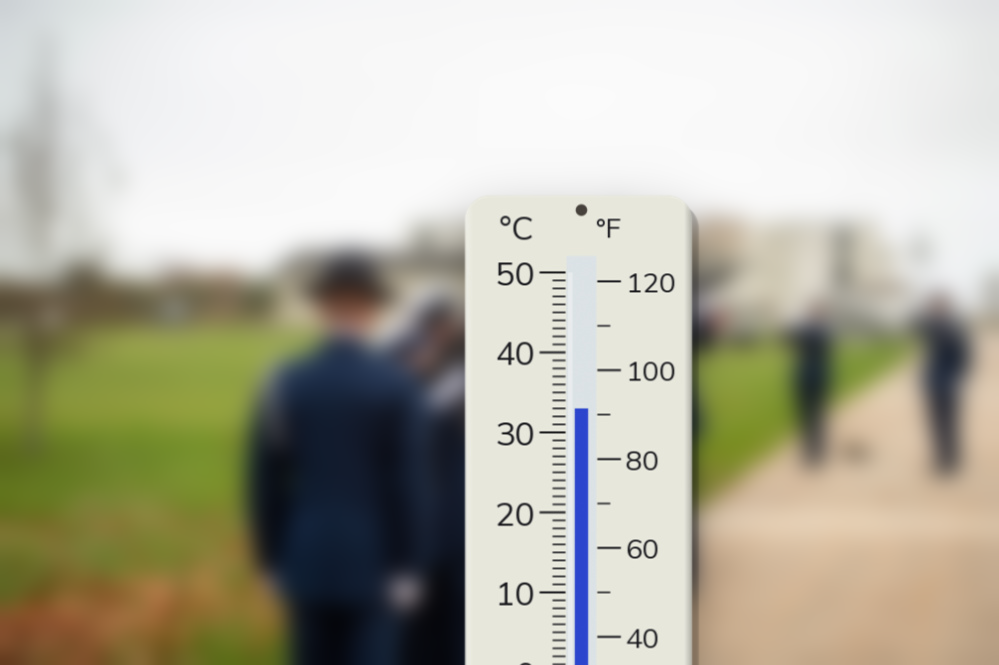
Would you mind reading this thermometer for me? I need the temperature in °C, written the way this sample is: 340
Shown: 33
